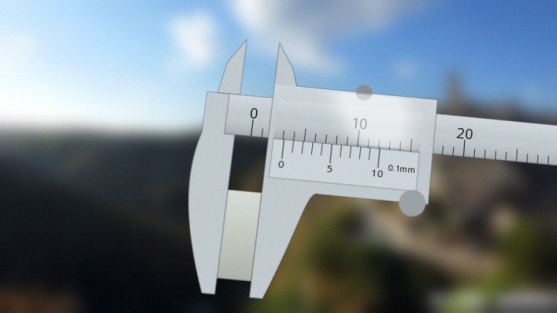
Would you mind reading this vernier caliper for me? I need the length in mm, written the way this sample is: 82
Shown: 3.1
